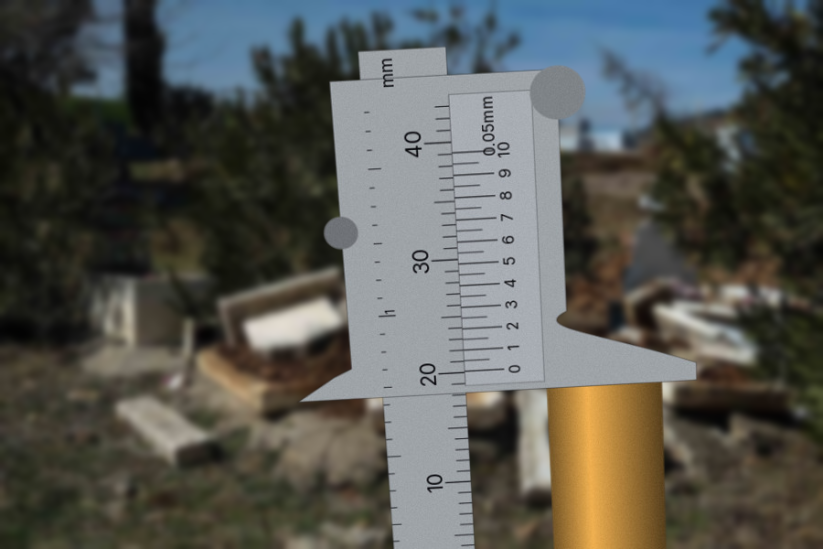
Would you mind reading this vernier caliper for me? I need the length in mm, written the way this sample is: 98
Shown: 20.1
